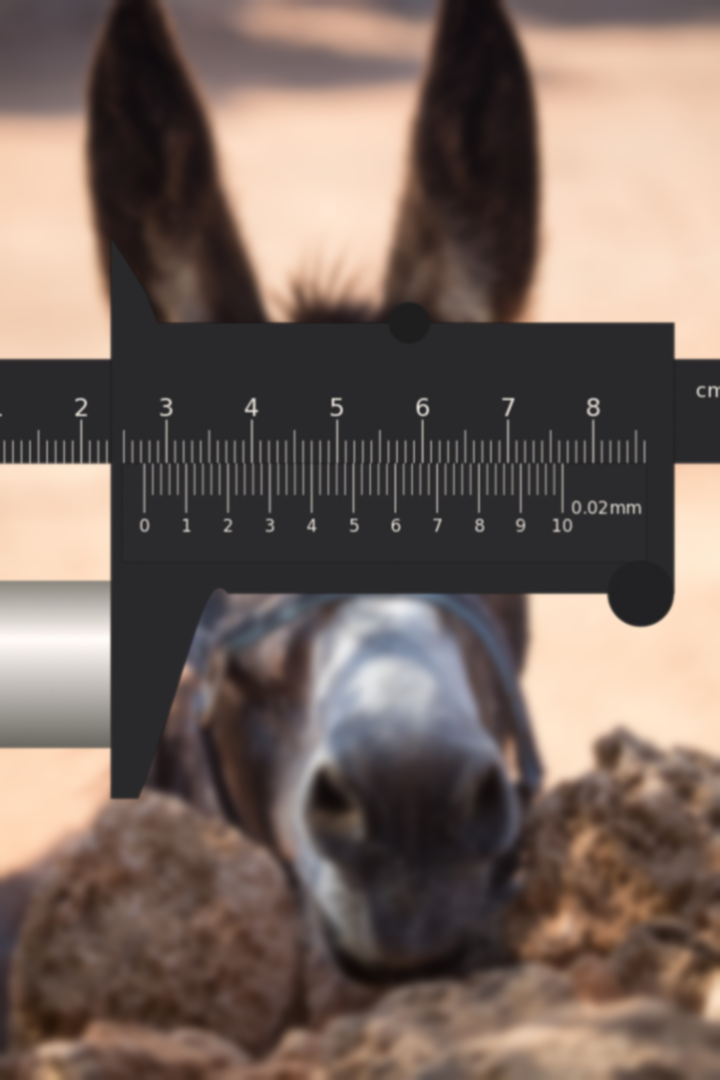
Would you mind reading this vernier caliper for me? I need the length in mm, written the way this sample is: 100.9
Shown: 27.4
